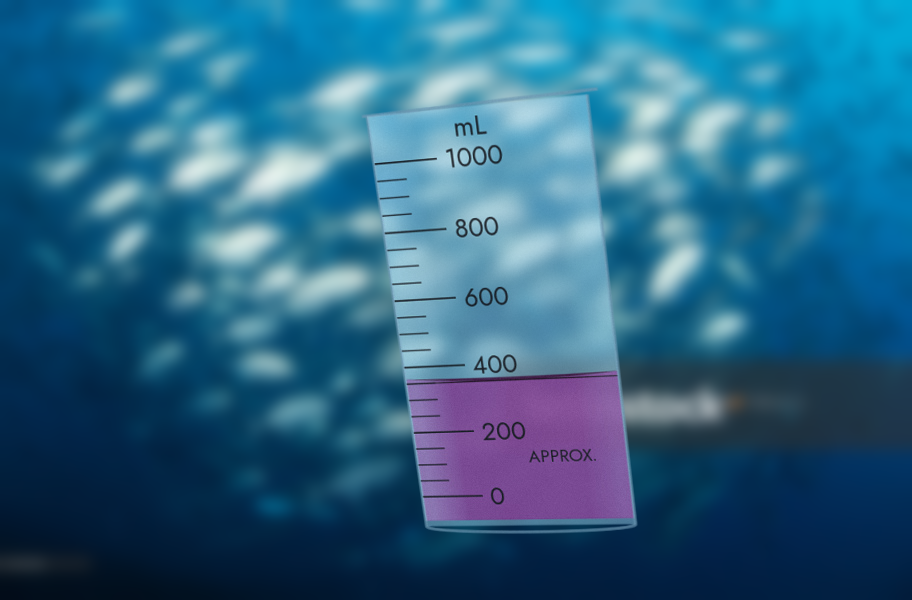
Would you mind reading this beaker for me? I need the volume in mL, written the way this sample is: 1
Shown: 350
